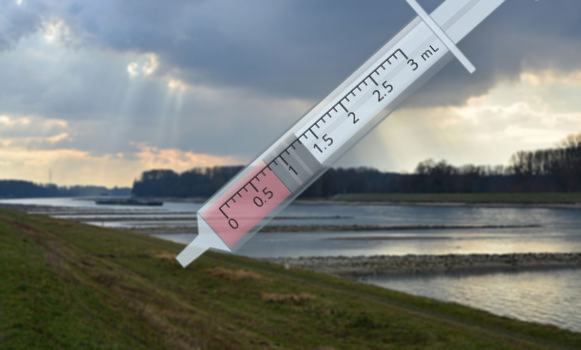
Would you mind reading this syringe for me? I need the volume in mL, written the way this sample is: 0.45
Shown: 0.8
